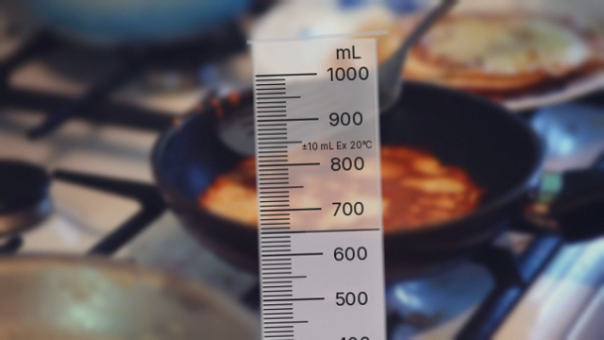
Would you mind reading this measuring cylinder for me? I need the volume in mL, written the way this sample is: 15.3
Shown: 650
